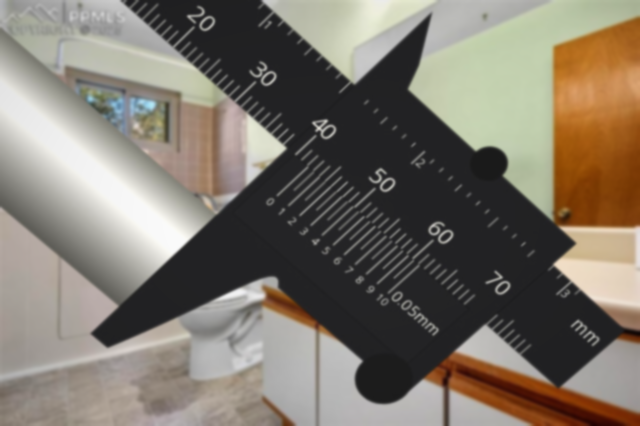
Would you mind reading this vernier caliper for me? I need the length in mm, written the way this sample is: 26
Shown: 42.2
